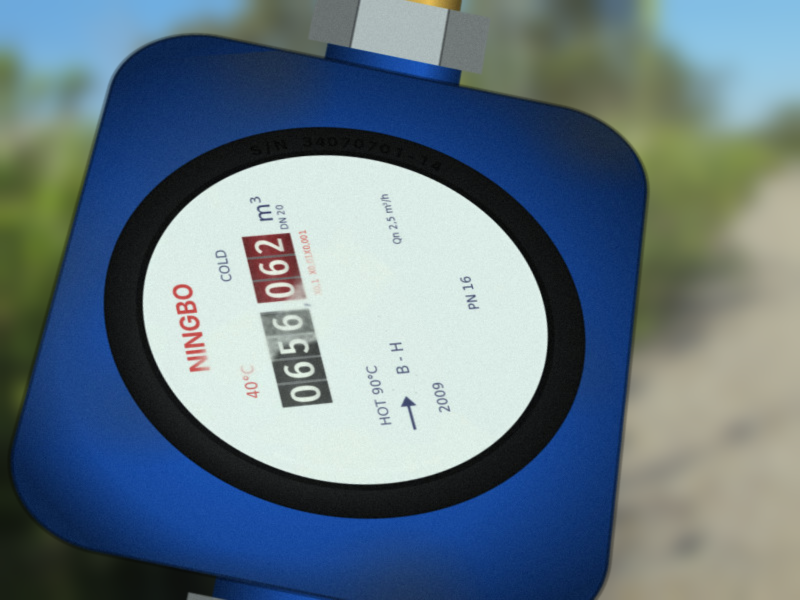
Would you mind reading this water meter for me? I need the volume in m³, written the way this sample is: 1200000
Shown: 656.062
